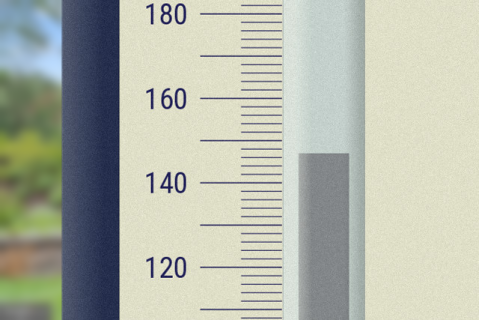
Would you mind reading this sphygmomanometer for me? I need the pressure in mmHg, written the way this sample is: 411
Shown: 147
